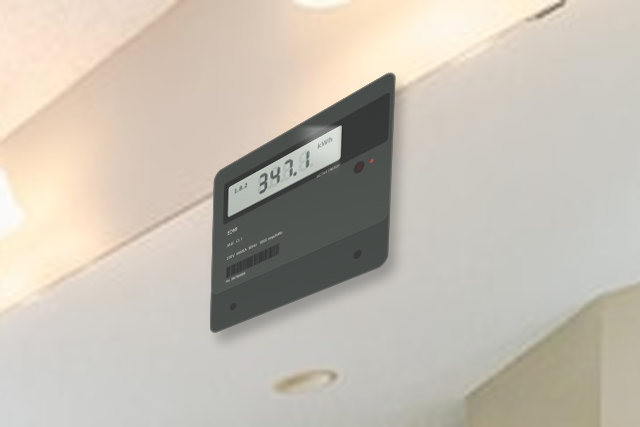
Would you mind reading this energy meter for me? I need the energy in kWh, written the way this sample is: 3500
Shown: 347.1
